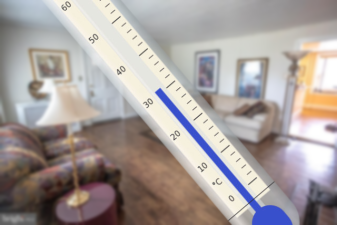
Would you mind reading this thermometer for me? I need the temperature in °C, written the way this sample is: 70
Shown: 31
